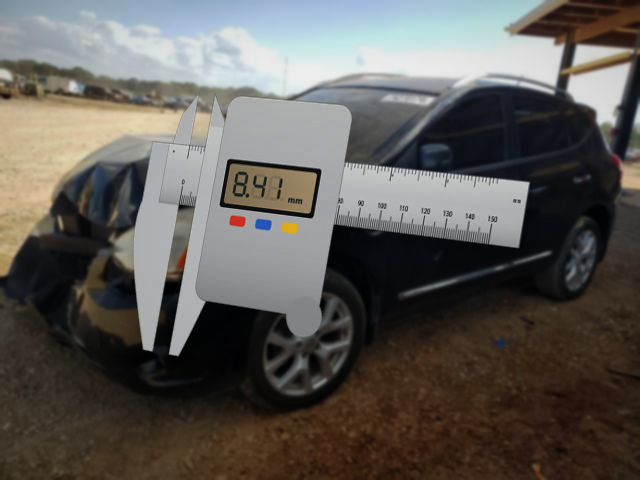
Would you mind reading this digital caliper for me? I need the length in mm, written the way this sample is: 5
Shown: 8.41
